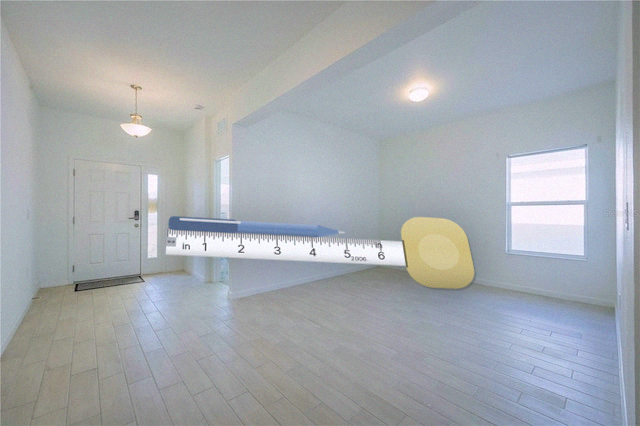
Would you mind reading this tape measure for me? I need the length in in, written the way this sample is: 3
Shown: 5
